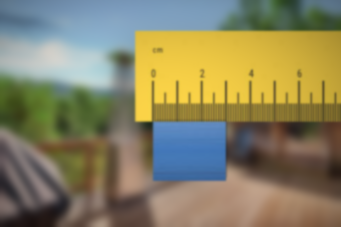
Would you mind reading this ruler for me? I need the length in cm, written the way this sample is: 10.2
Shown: 3
